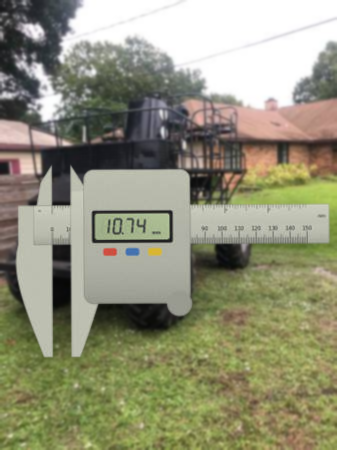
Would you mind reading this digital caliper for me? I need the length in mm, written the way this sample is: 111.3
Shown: 10.74
